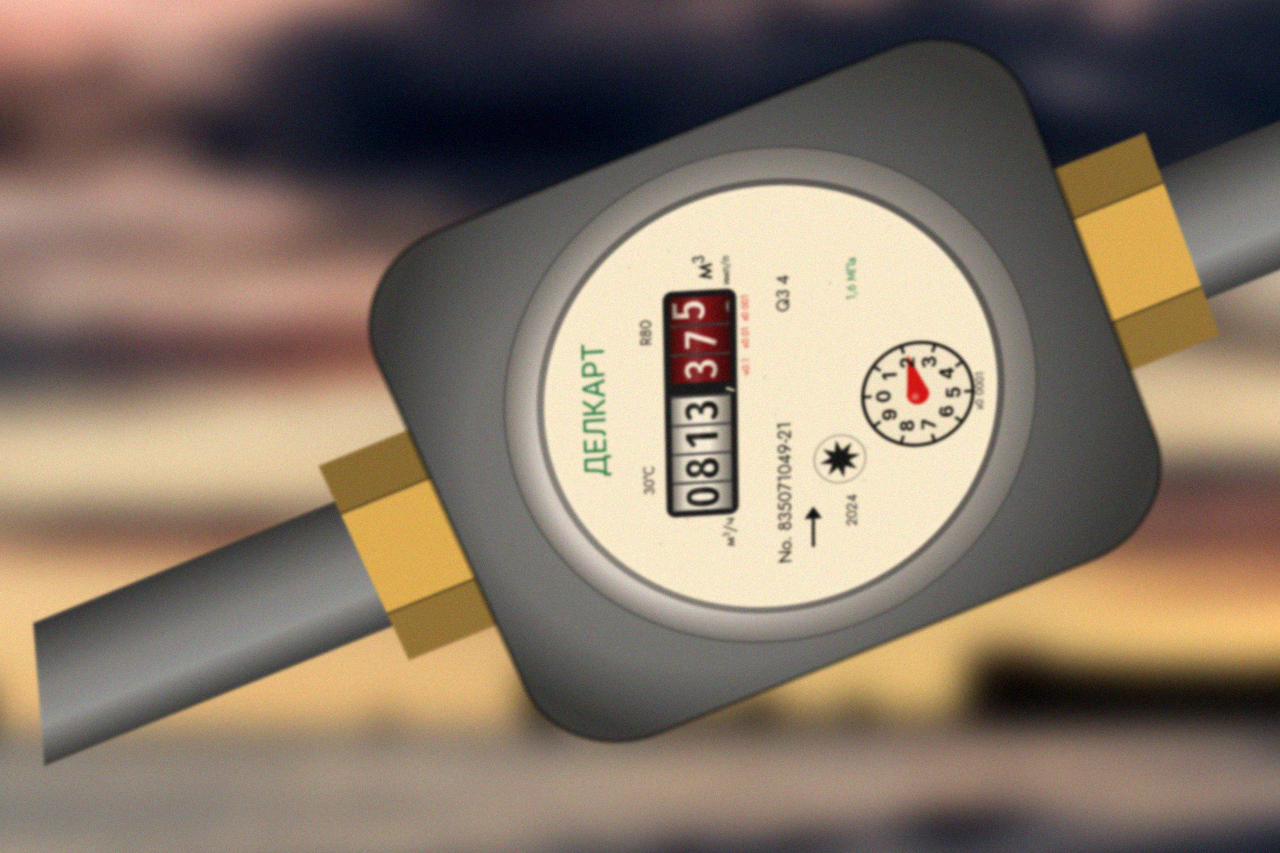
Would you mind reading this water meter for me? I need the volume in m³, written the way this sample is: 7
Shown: 813.3752
